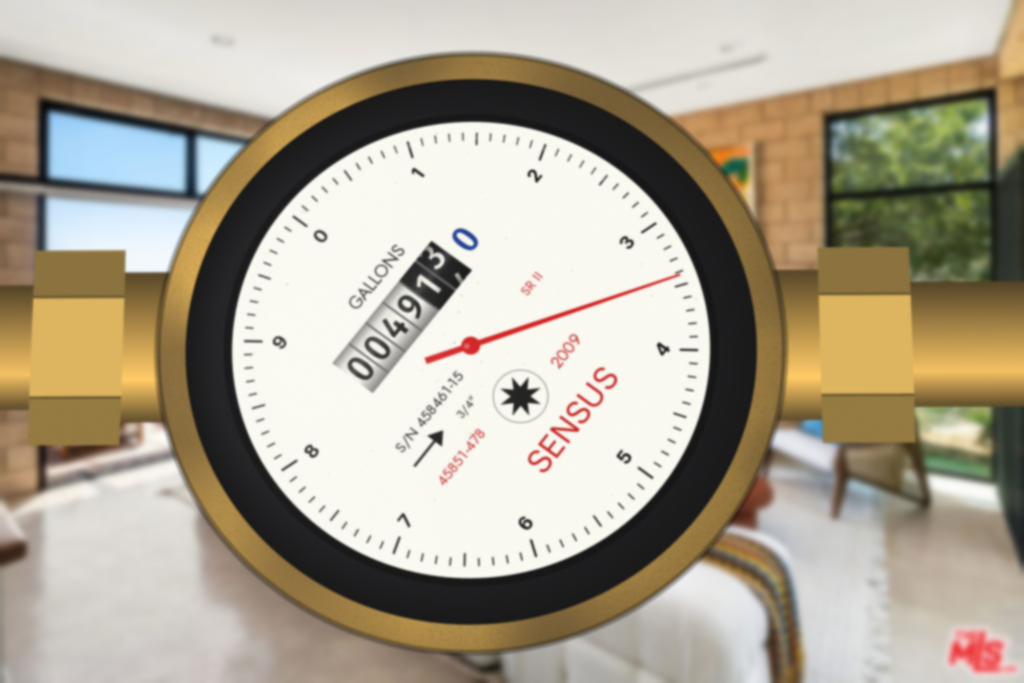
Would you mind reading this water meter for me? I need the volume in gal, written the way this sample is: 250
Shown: 49133.4
